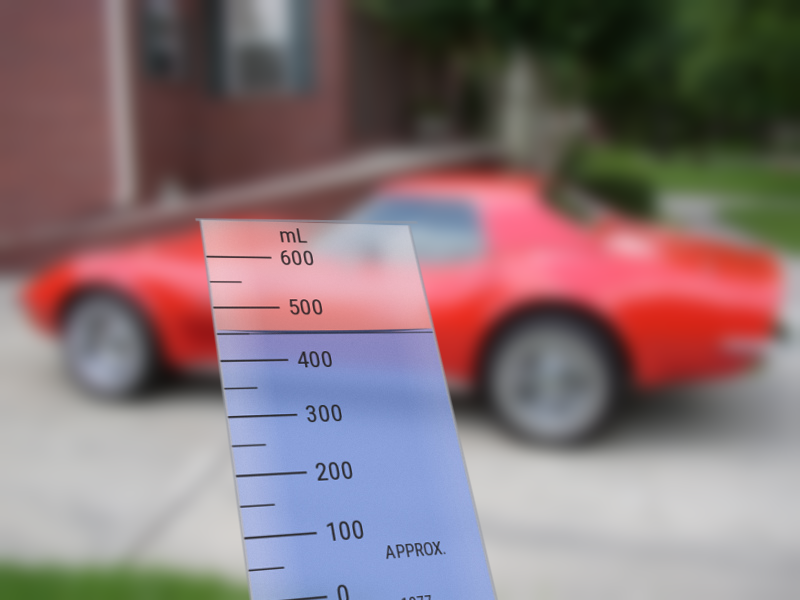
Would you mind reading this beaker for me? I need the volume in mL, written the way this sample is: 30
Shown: 450
